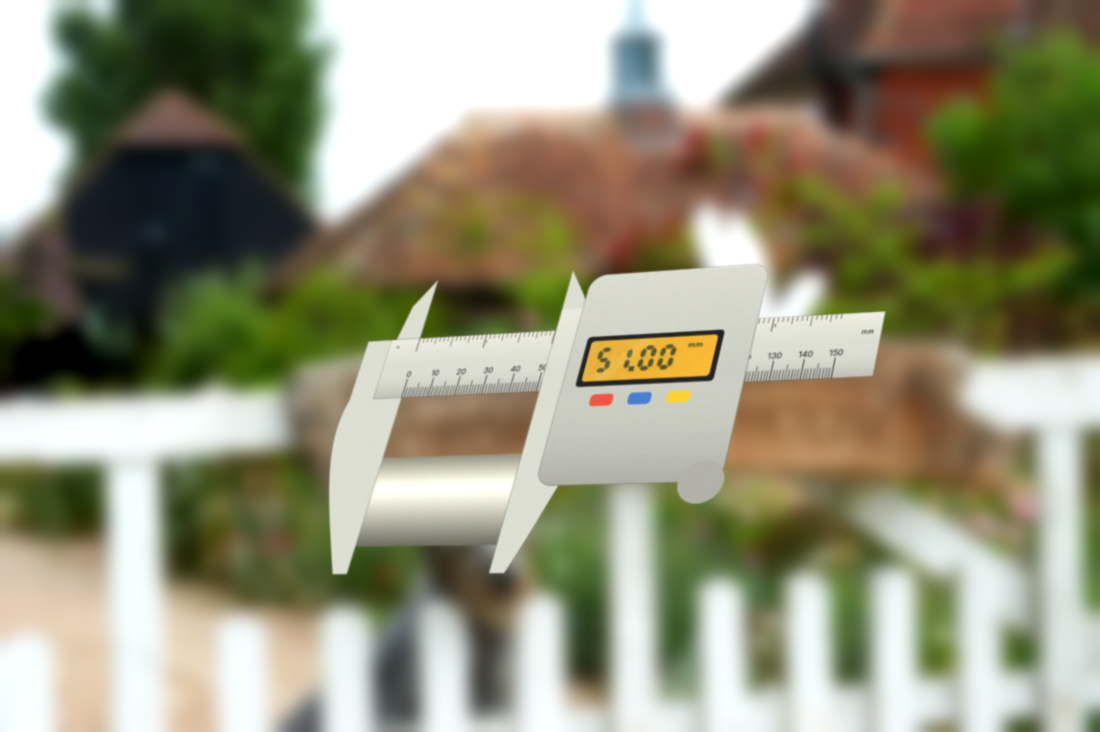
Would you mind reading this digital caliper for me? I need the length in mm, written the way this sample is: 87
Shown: 51.00
